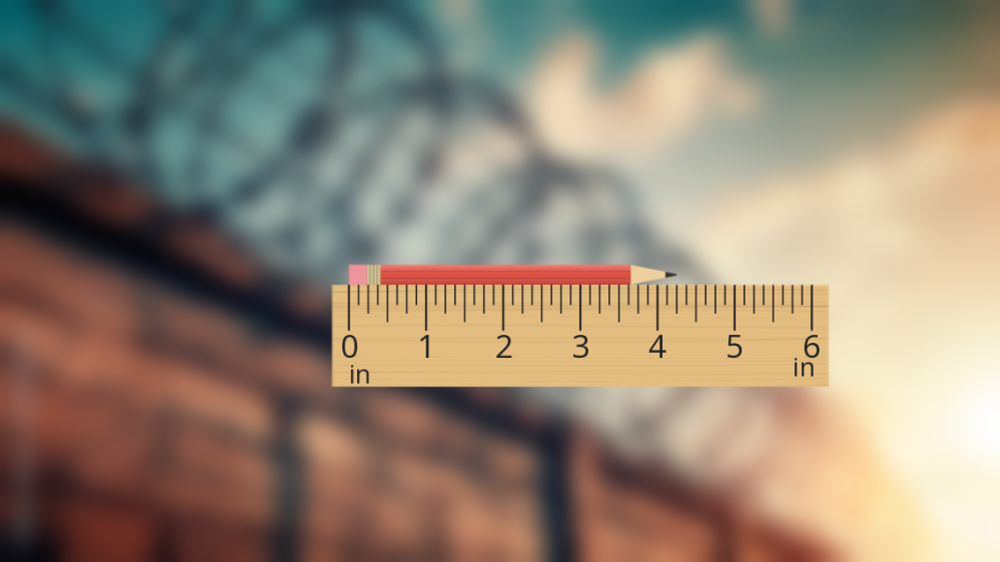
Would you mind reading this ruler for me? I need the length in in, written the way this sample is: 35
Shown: 4.25
